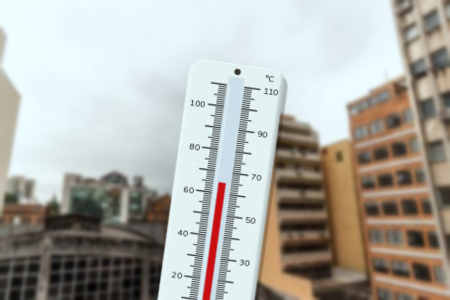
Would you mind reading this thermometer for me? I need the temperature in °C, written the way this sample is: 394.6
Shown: 65
